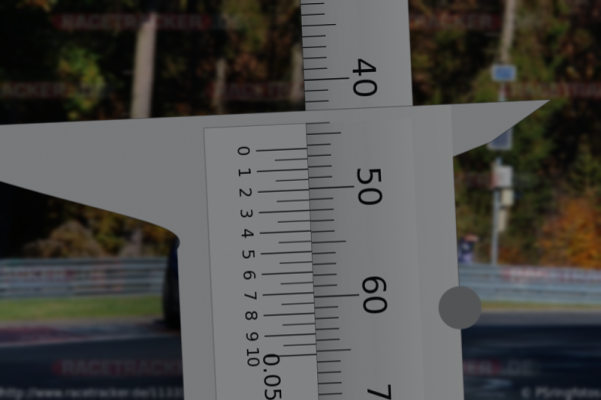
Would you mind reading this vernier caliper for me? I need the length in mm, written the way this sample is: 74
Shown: 46.3
